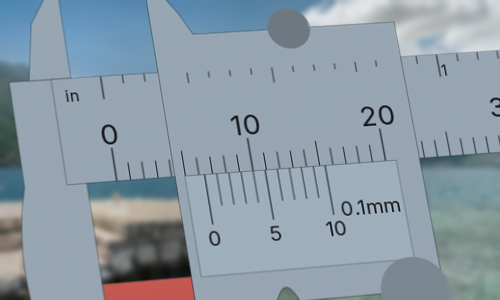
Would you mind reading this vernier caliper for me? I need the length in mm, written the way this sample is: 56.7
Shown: 6.4
